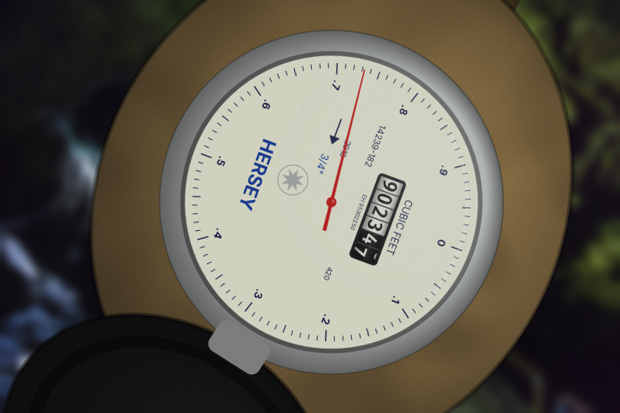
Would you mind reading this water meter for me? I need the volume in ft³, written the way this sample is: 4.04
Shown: 902346.73
